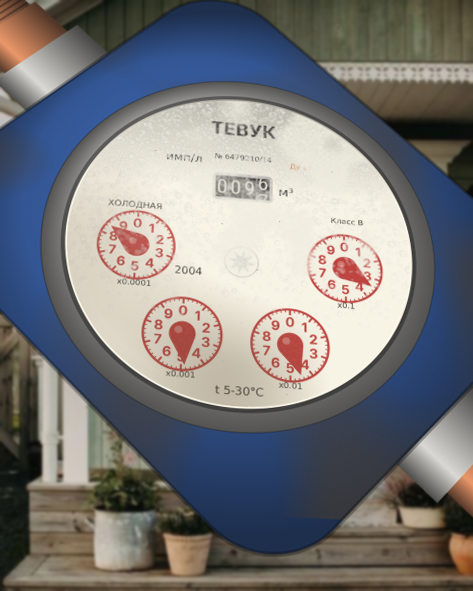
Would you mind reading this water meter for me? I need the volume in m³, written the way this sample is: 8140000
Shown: 96.3448
